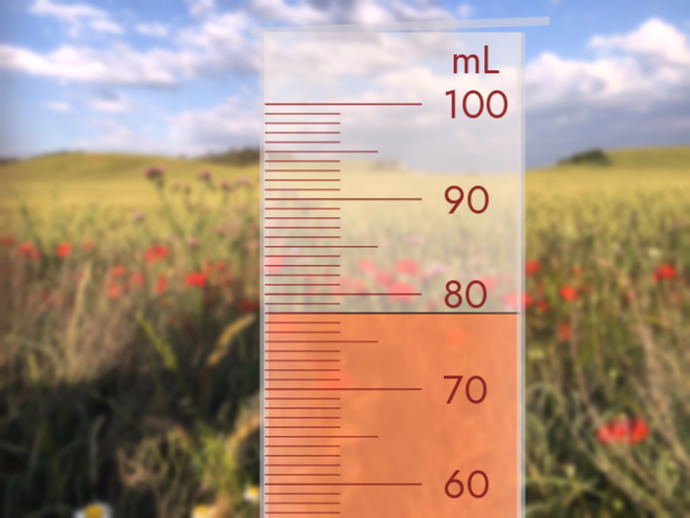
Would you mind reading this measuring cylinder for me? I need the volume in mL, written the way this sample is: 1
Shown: 78
